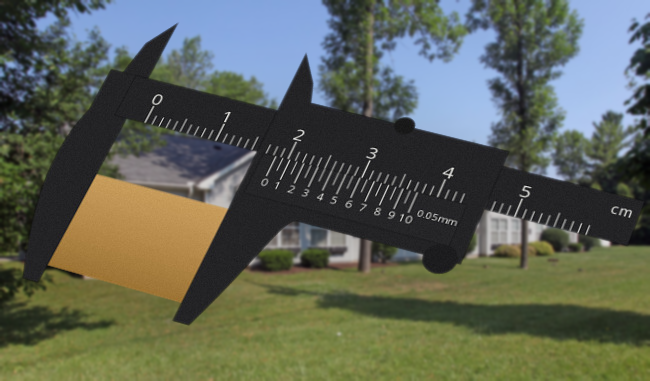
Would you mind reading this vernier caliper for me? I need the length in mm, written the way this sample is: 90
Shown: 18.4
